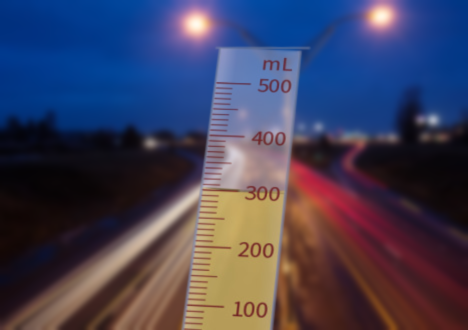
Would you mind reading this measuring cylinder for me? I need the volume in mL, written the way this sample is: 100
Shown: 300
